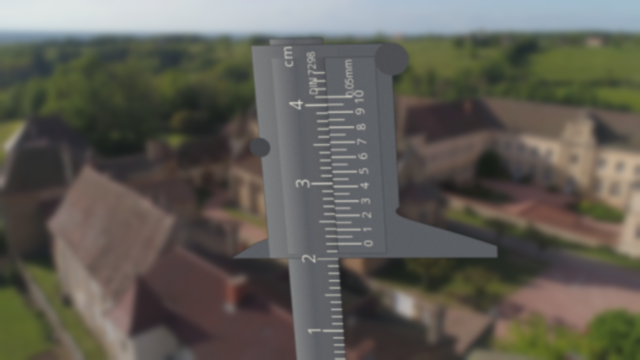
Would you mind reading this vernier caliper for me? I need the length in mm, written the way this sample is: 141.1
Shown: 22.0
